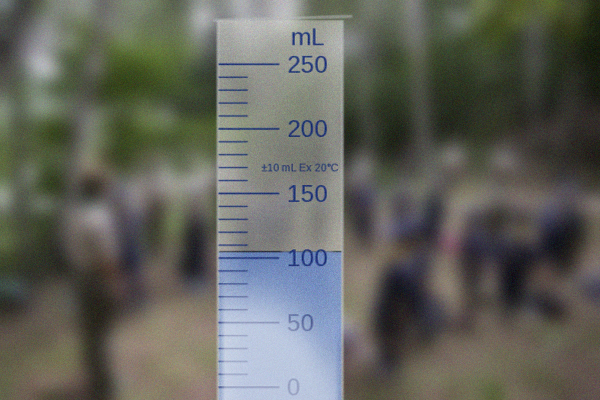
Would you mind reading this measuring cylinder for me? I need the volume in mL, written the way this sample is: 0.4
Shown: 105
